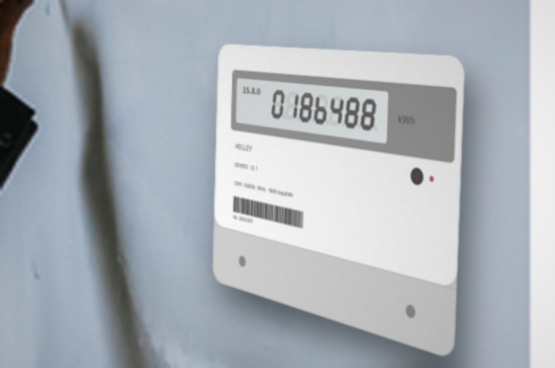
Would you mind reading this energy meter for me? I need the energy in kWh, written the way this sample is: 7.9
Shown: 186488
